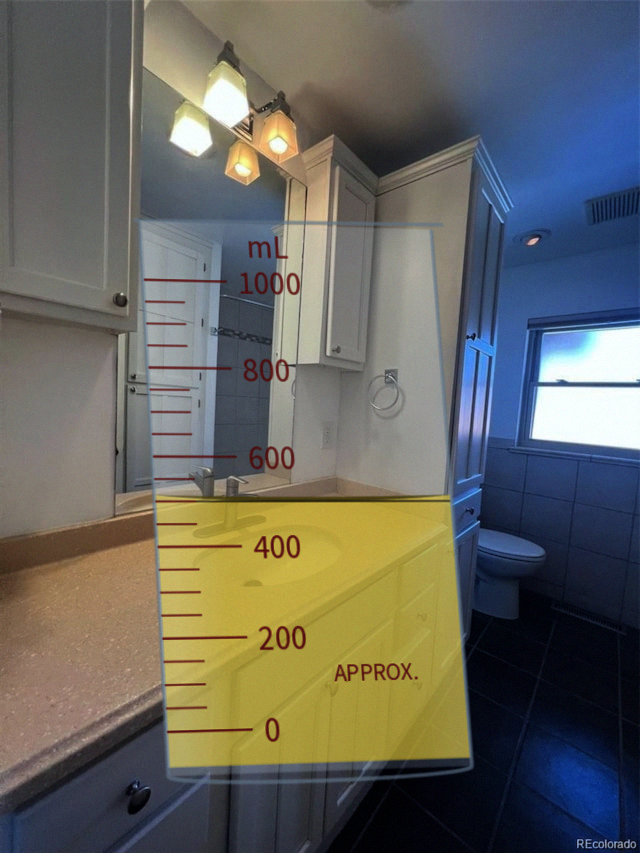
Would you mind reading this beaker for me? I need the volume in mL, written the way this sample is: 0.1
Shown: 500
